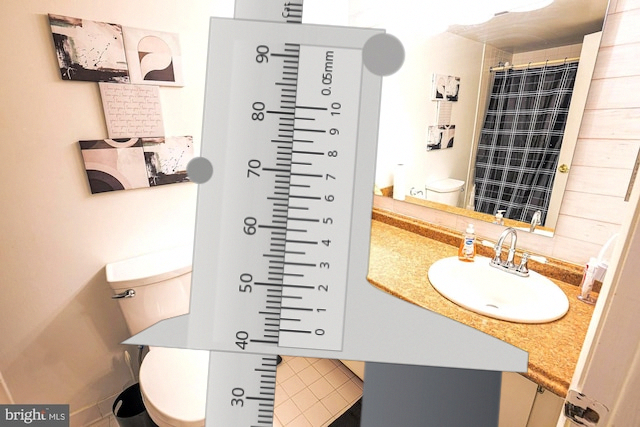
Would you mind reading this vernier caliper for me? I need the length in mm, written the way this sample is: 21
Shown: 42.2
